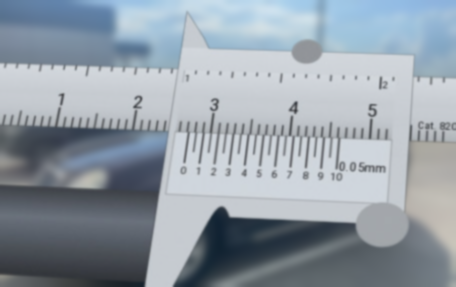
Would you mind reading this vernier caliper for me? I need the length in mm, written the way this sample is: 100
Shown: 27.2
